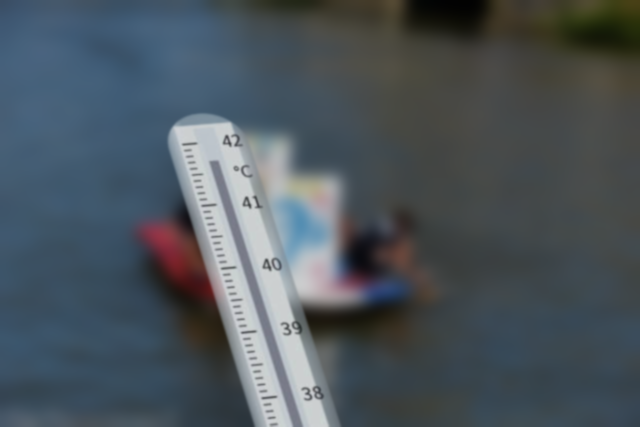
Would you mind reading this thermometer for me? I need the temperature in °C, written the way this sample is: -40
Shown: 41.7
